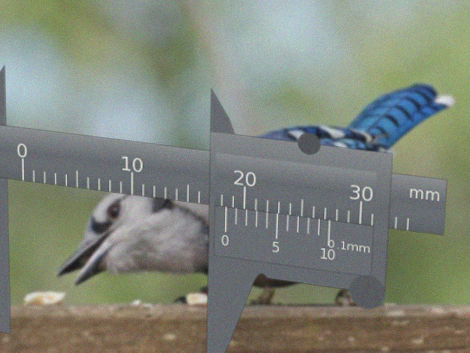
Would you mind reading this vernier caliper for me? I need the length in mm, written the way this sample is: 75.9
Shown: 18.4
